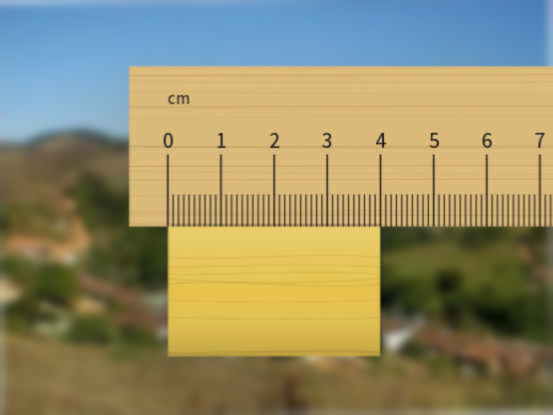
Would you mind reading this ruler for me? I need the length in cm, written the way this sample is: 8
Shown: 4
